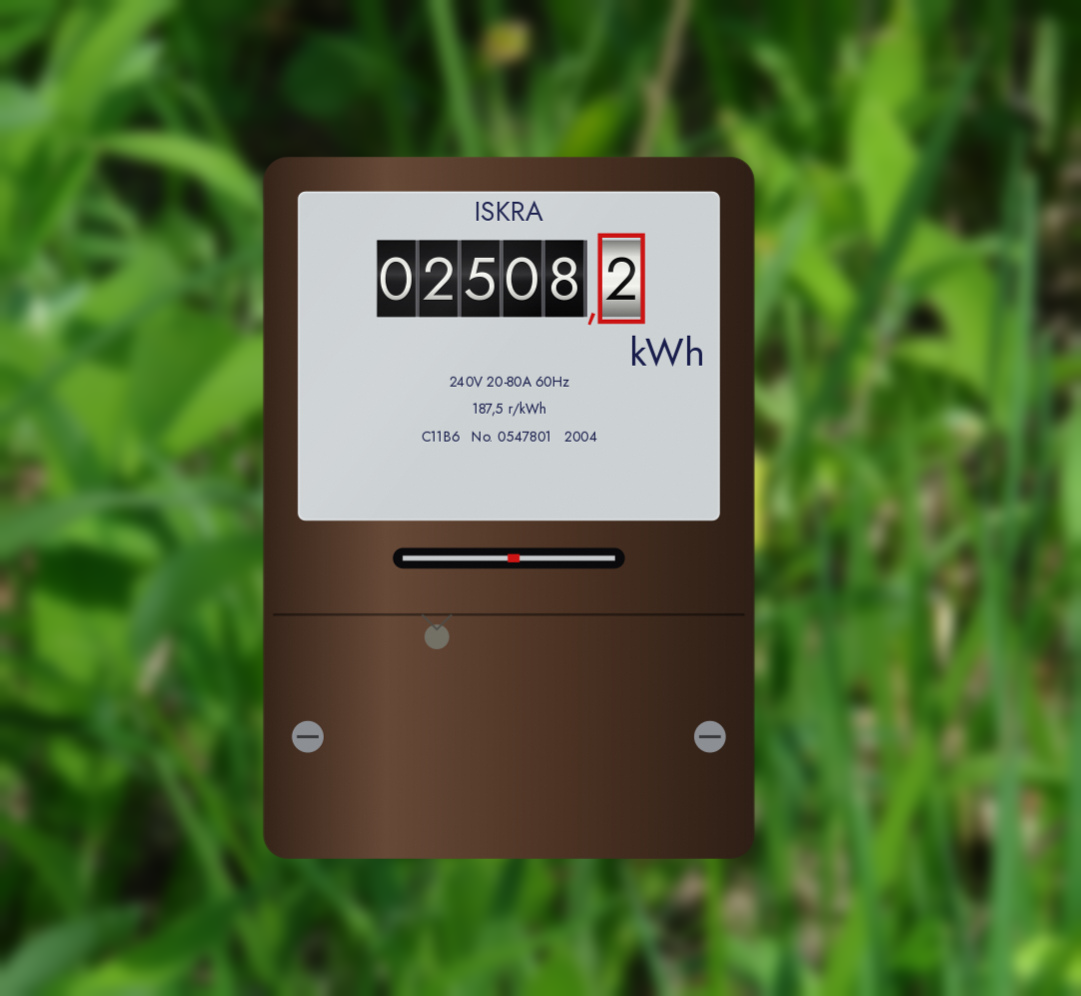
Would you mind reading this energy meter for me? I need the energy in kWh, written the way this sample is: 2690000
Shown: 2508.2
